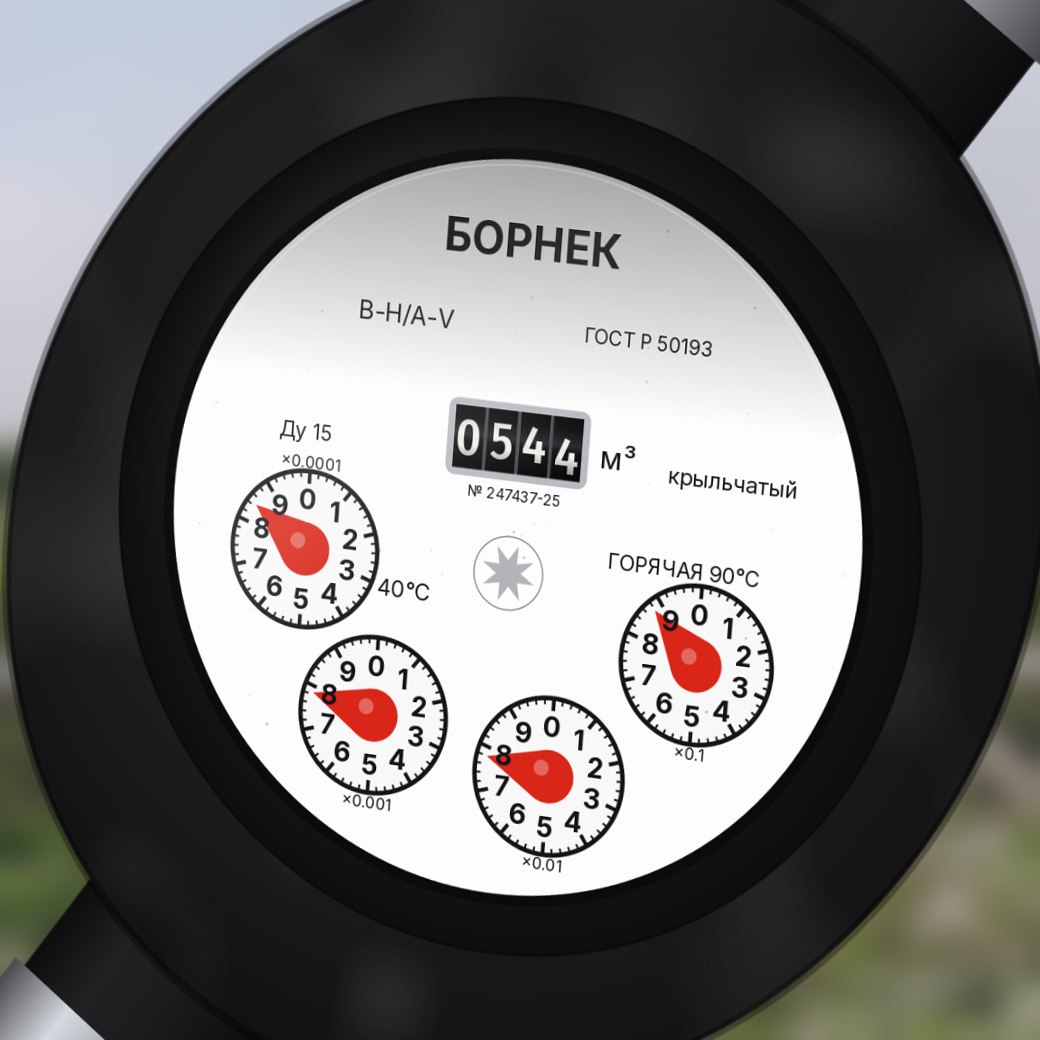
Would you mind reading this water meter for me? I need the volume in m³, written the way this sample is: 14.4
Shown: 543.8778
